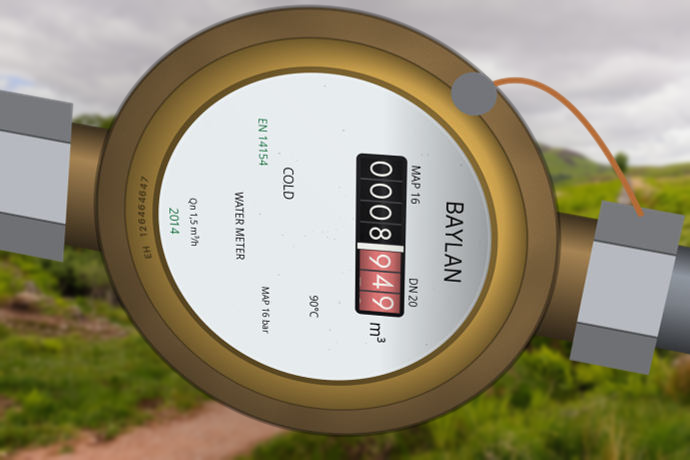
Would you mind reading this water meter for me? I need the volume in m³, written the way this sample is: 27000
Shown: 8.949
